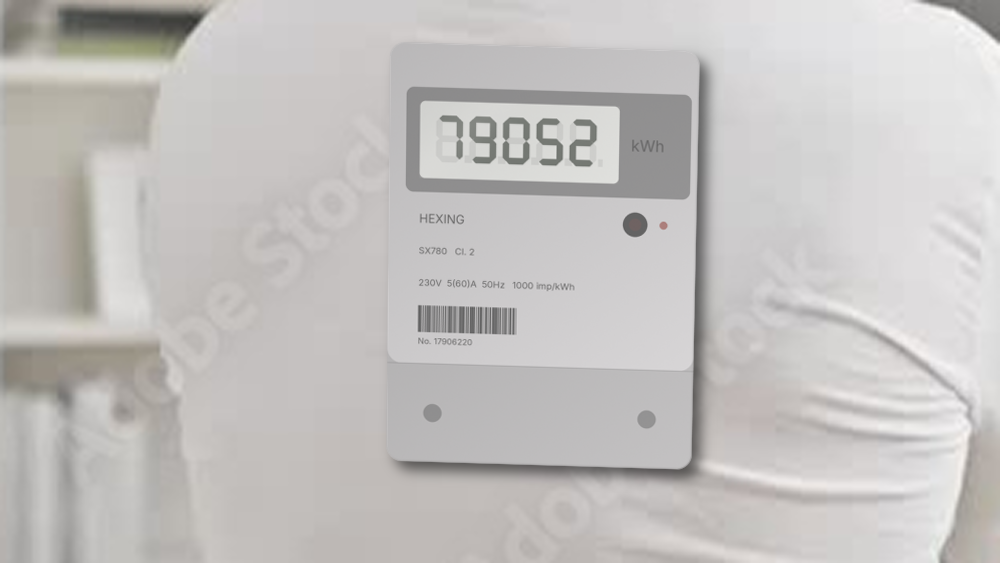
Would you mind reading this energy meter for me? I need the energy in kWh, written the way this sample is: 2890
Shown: 79052
